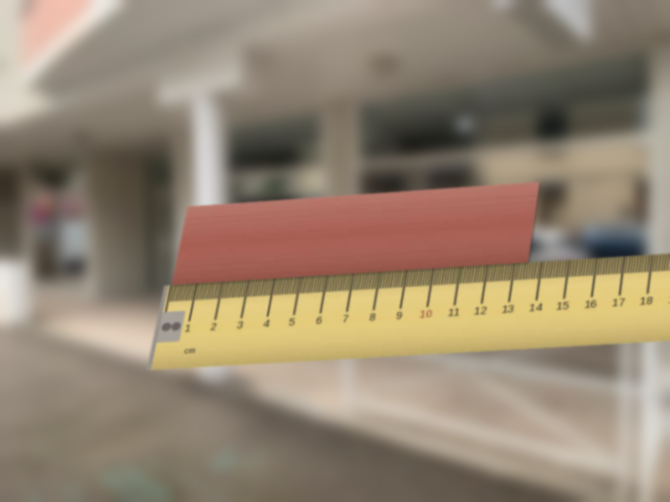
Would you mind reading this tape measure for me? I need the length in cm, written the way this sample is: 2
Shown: 13.5
